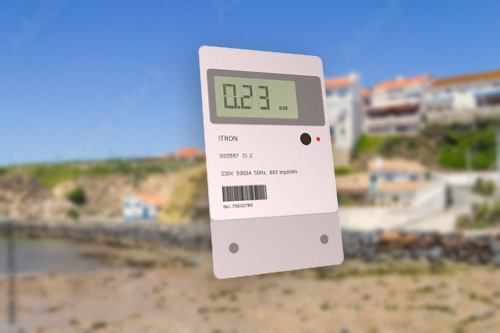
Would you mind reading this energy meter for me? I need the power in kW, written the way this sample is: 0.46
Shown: 0.23
